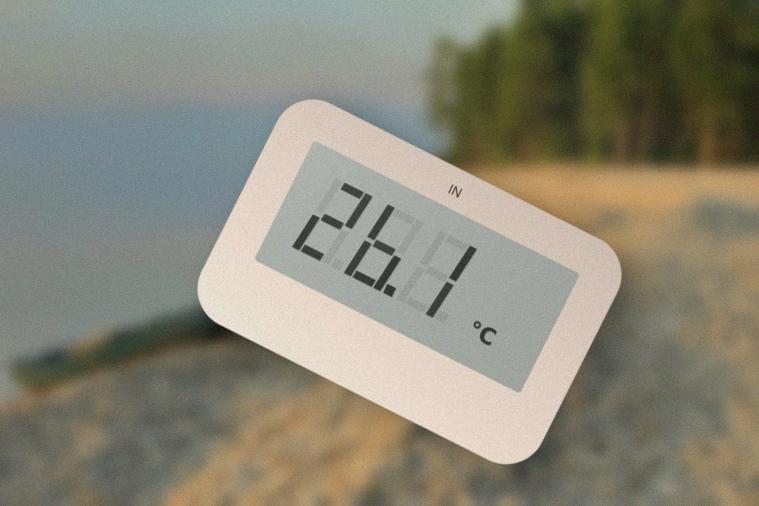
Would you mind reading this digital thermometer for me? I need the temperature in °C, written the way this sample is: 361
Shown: 26.1
